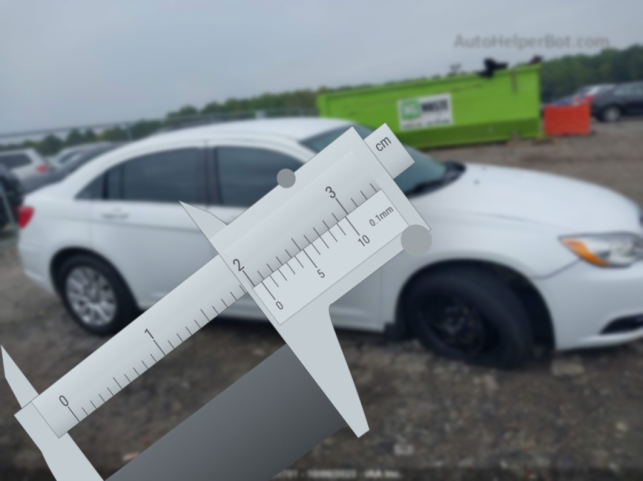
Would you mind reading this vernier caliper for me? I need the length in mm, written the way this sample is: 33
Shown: 20.7
